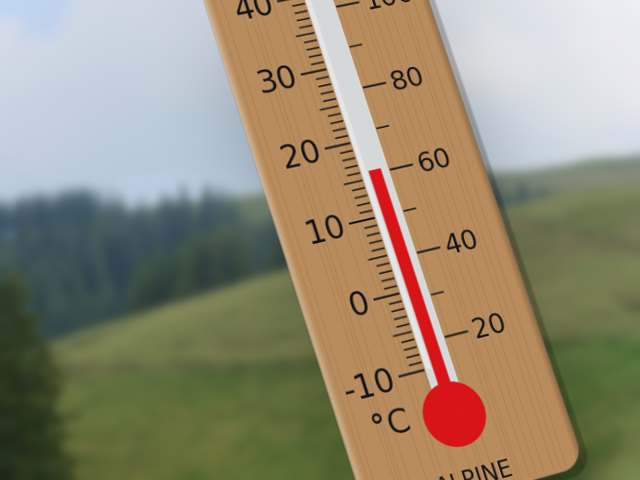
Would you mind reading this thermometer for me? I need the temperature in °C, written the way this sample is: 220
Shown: 16
